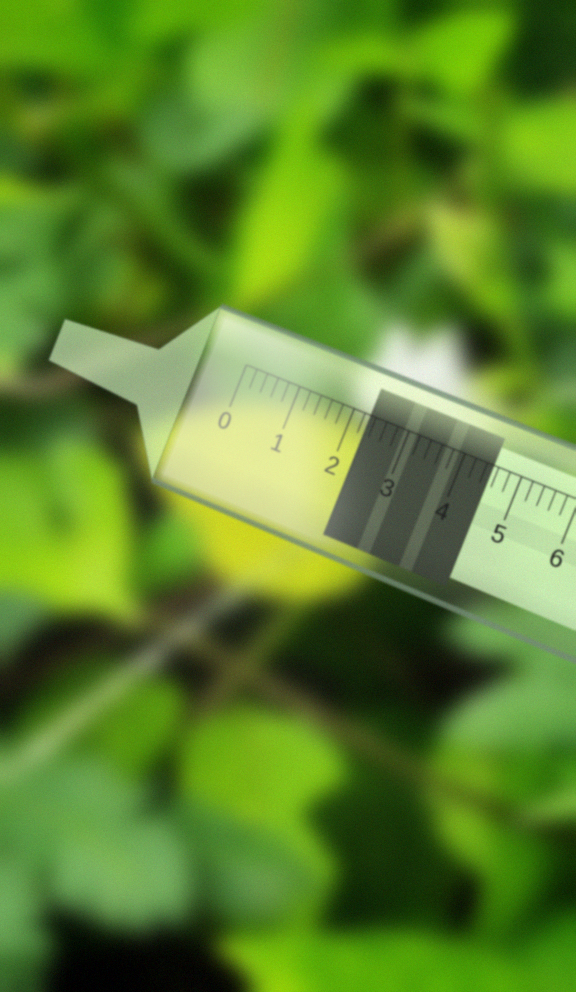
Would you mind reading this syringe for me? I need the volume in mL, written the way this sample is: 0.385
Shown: 2.3
